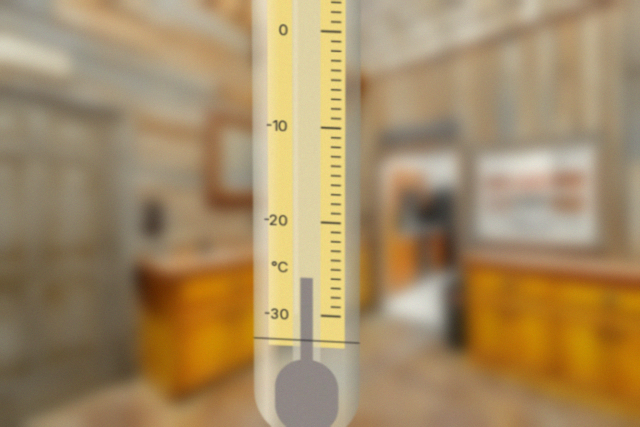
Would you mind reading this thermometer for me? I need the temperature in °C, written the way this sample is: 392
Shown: -26
